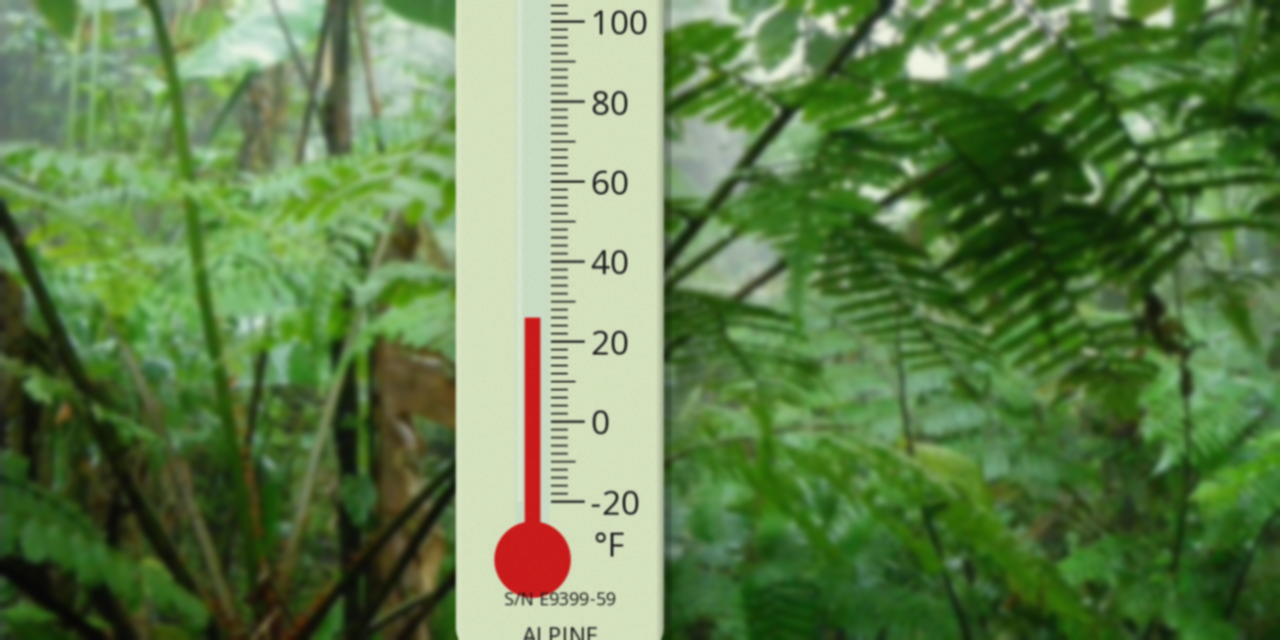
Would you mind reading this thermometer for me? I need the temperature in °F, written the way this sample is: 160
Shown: 26
